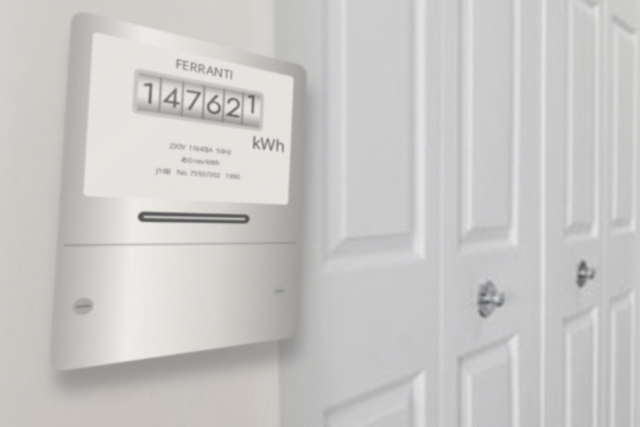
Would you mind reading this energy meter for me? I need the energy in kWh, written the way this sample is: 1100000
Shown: 147621
